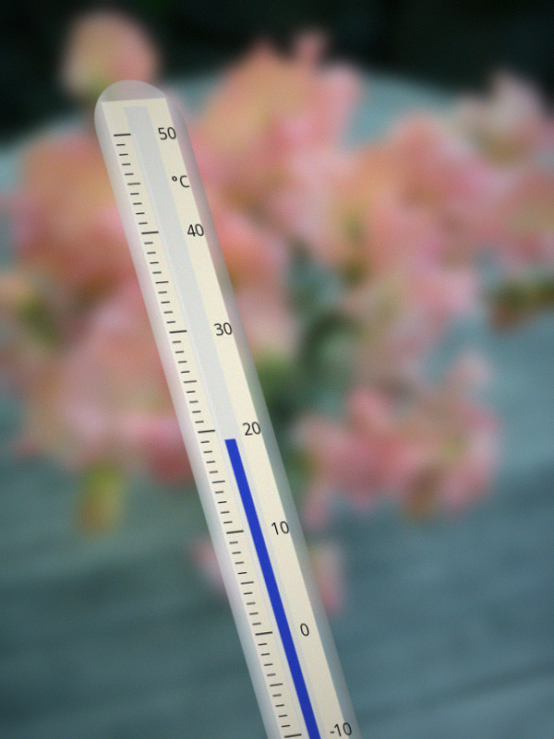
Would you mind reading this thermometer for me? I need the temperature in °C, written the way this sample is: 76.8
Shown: 19
